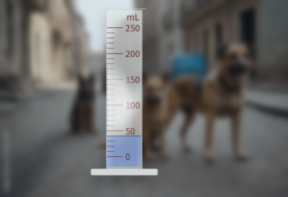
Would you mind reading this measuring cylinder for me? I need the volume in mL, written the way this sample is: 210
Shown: 40
